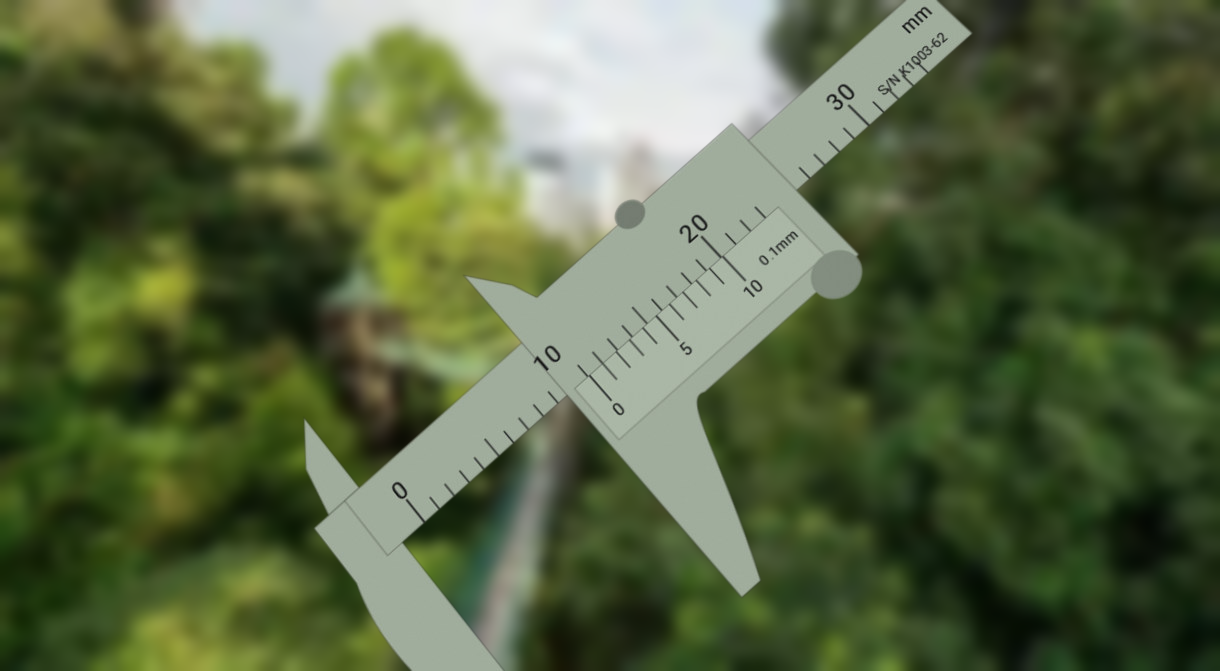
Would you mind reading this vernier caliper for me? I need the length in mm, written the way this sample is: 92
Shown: 11.1
